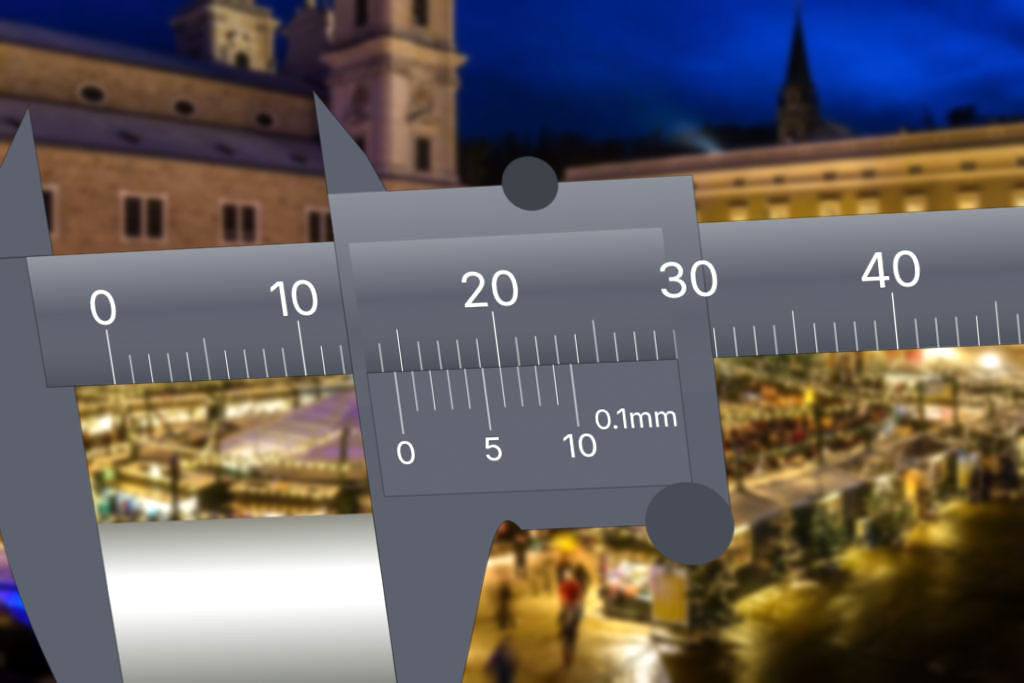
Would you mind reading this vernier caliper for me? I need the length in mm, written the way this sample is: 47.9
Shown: 14.6
